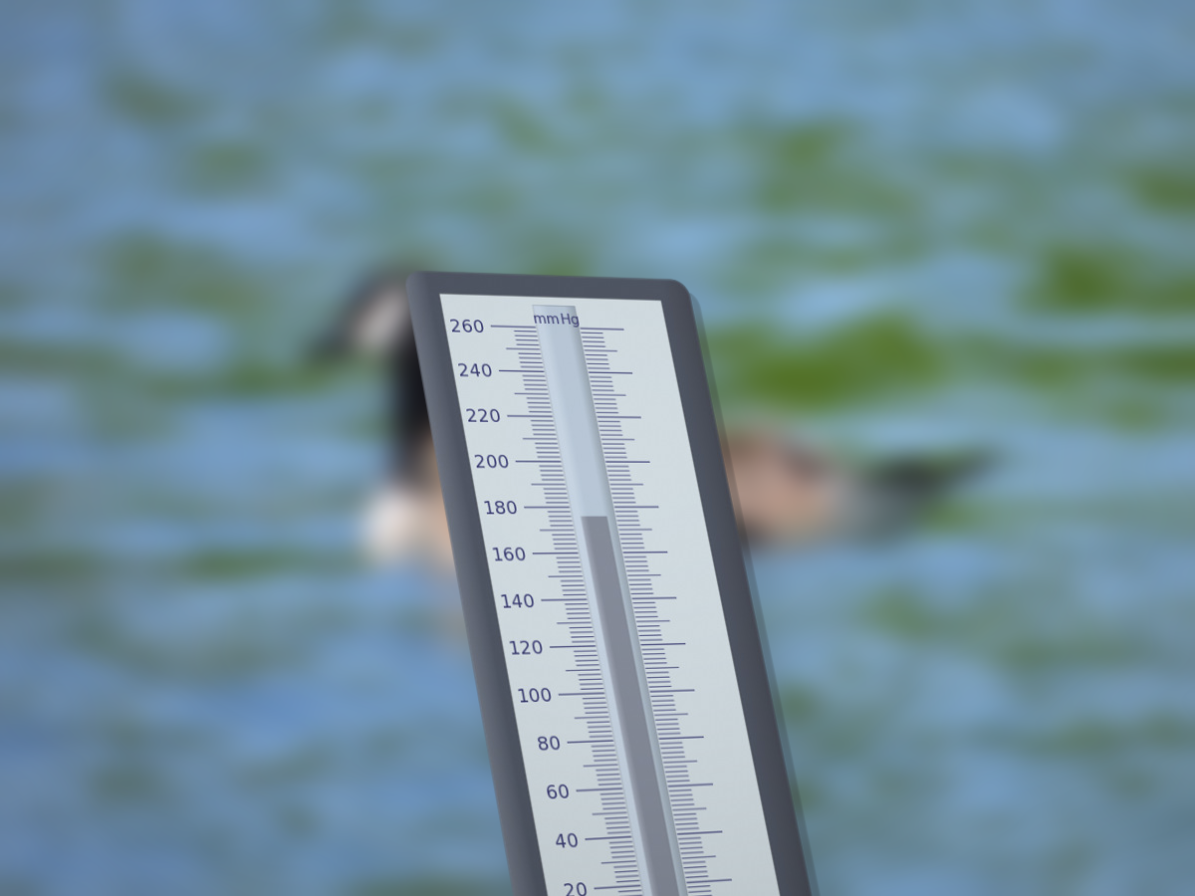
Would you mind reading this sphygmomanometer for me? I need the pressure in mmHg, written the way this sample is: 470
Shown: 176
